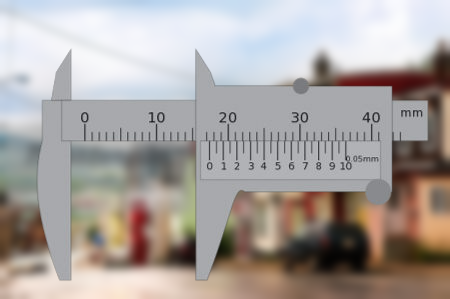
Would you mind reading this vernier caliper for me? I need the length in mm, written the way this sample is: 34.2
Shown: 17.4
